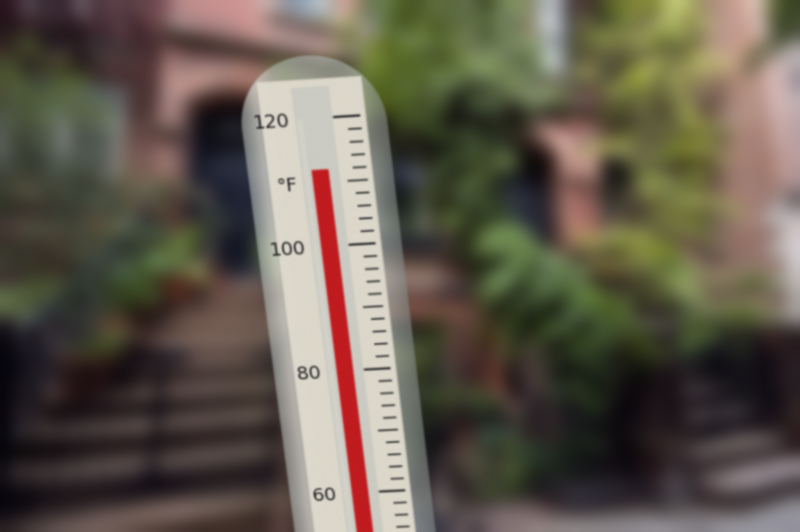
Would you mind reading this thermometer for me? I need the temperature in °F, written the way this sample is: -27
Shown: 112
